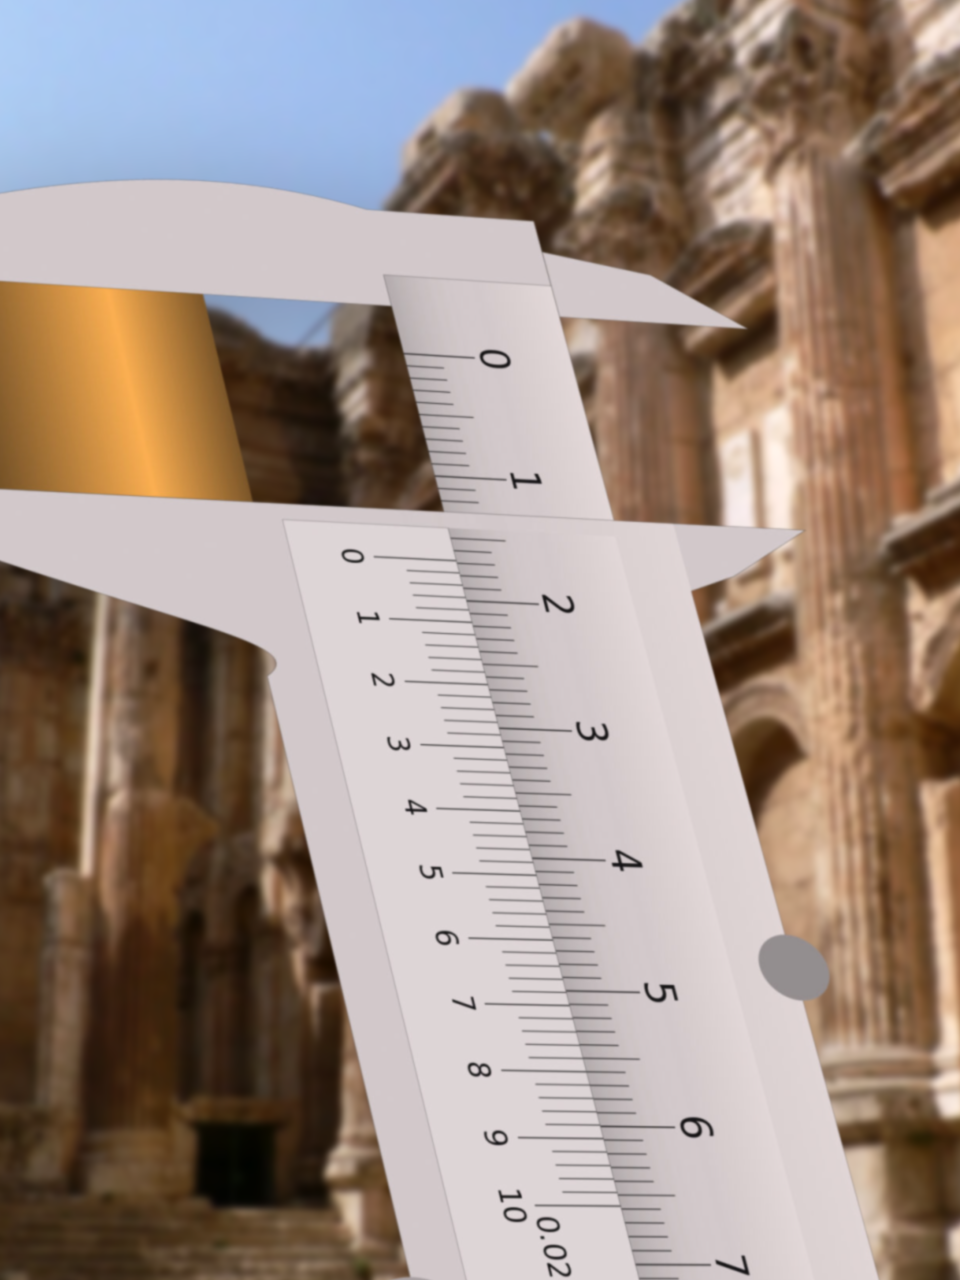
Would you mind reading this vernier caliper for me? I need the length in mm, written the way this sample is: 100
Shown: 16.8
